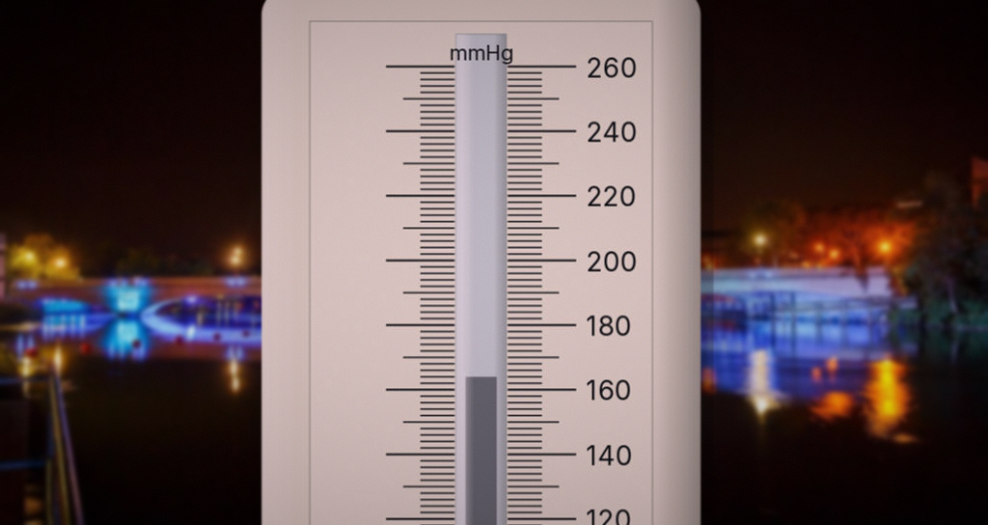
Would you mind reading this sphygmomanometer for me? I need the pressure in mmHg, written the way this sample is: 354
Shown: 164
